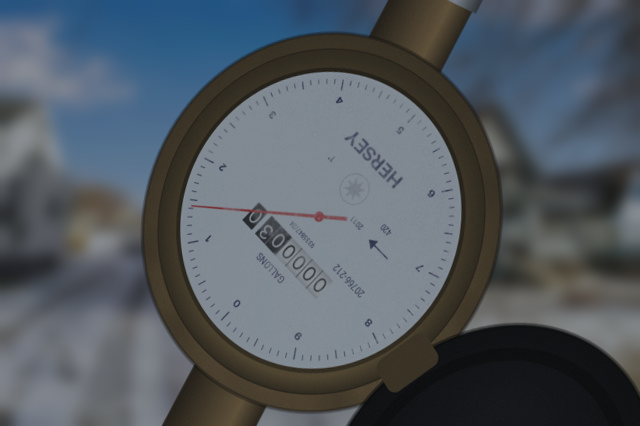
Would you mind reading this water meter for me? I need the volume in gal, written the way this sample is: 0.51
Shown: 31.4
